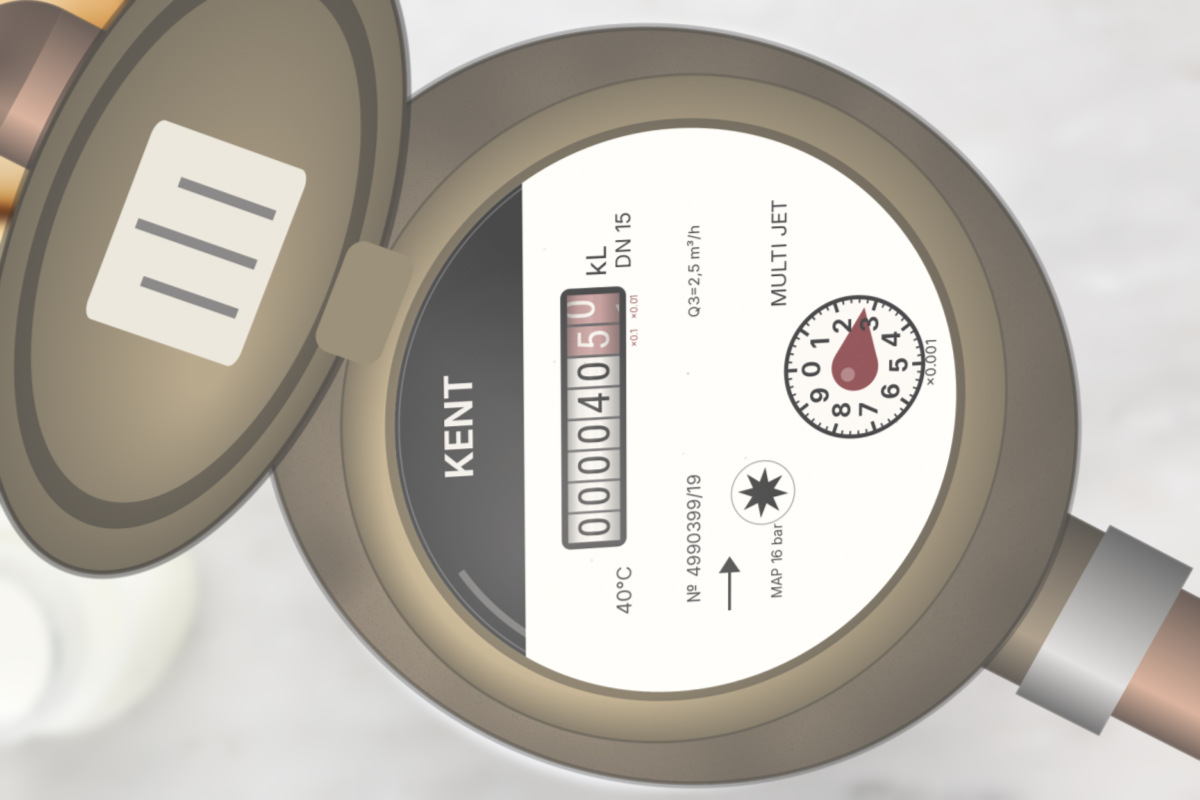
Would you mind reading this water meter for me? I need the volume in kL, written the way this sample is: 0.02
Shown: 40.502
